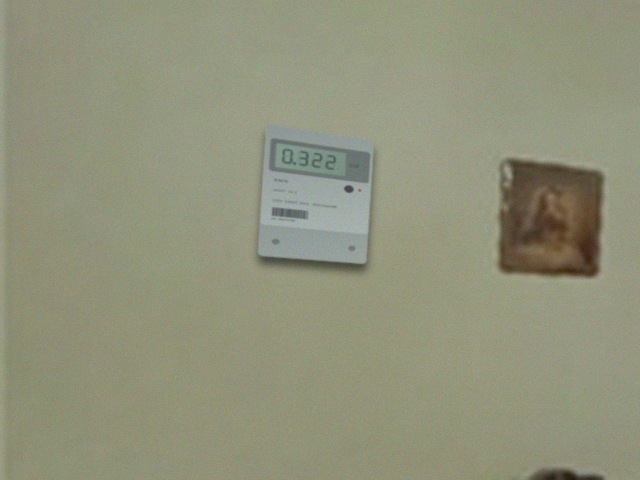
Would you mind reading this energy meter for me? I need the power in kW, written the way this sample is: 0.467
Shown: 0.322
